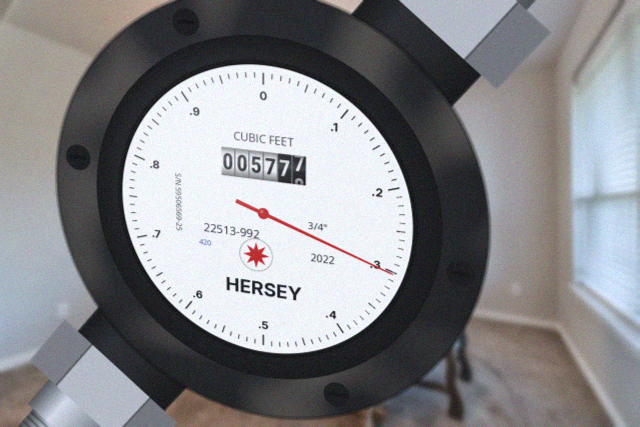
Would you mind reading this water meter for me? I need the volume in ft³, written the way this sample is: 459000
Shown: 5777.30
